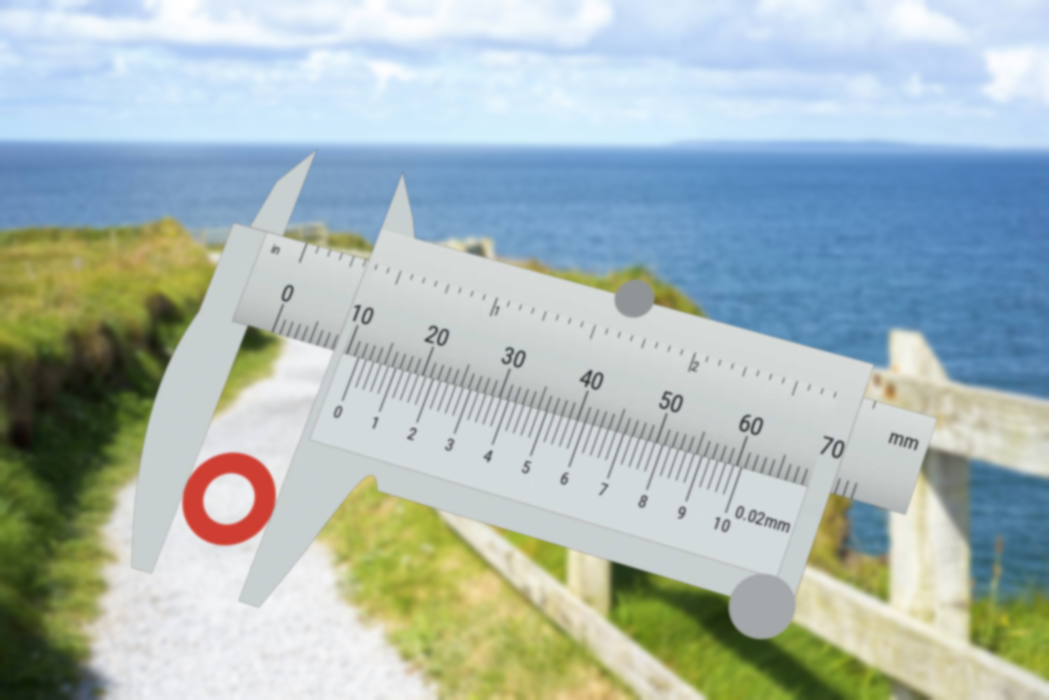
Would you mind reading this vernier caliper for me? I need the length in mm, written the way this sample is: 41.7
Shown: 11.6
